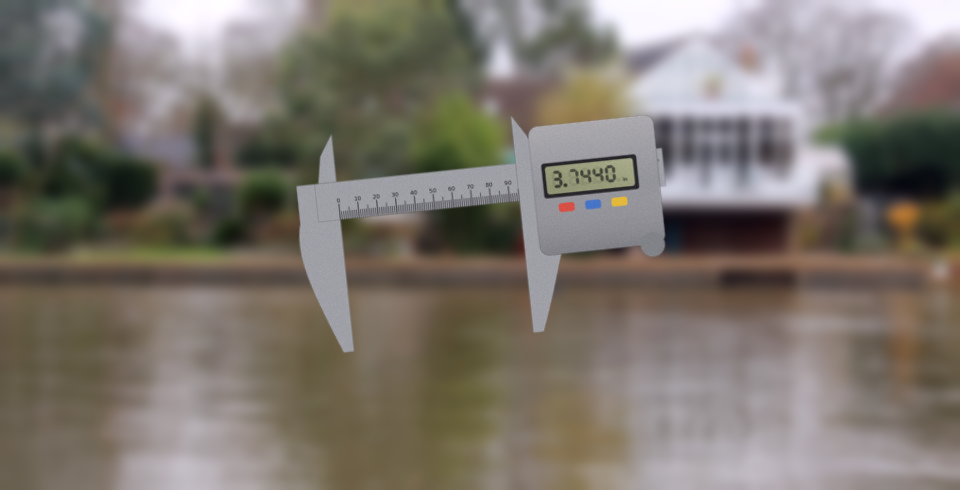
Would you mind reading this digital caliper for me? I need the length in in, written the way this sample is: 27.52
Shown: 3.7440
